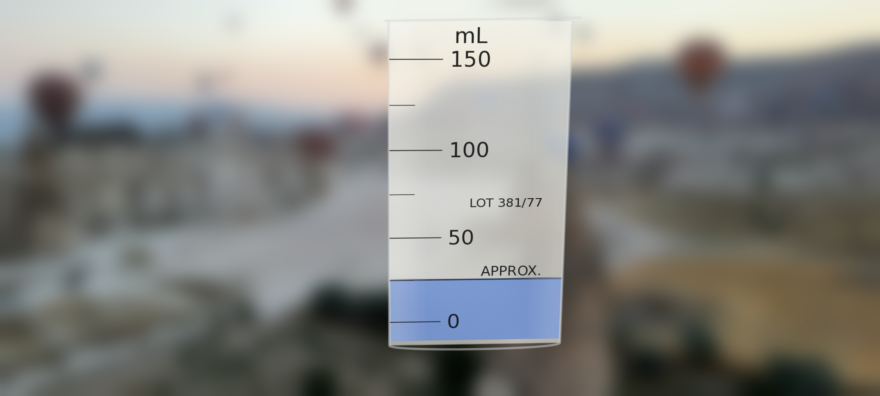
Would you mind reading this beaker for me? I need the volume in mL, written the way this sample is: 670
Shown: 25
